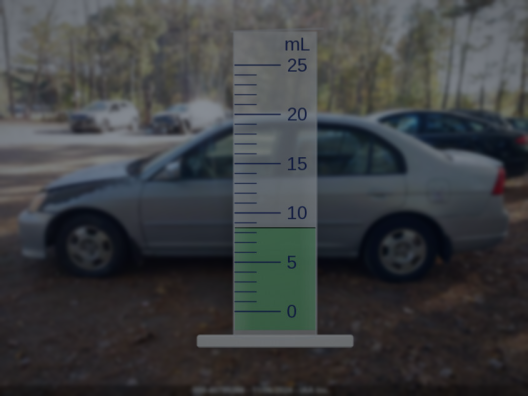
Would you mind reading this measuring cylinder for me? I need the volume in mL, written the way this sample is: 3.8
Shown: 8.5
